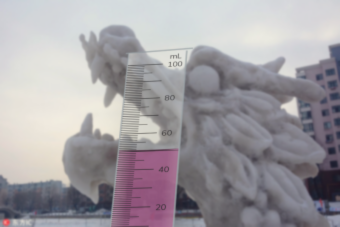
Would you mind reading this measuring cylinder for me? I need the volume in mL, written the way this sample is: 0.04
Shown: 50
